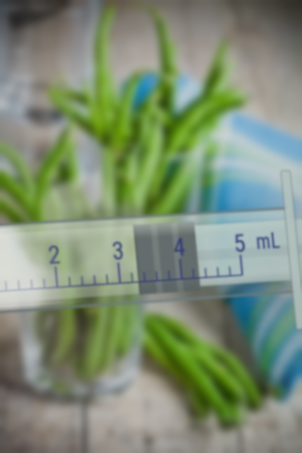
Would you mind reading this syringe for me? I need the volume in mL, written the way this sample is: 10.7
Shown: 3.3
